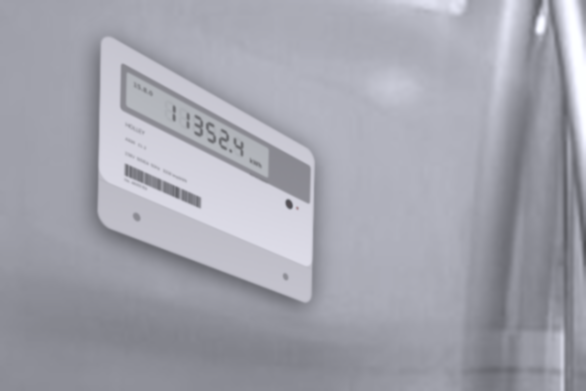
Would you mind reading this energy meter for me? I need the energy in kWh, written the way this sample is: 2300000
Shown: 11352.4
